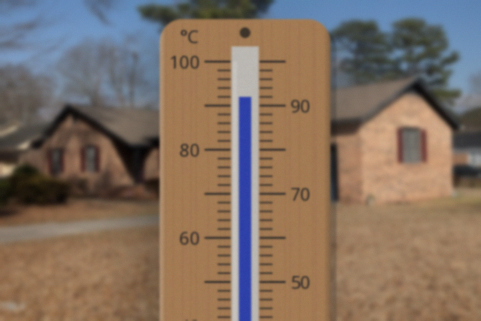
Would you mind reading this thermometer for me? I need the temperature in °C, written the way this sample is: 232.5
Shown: 92
